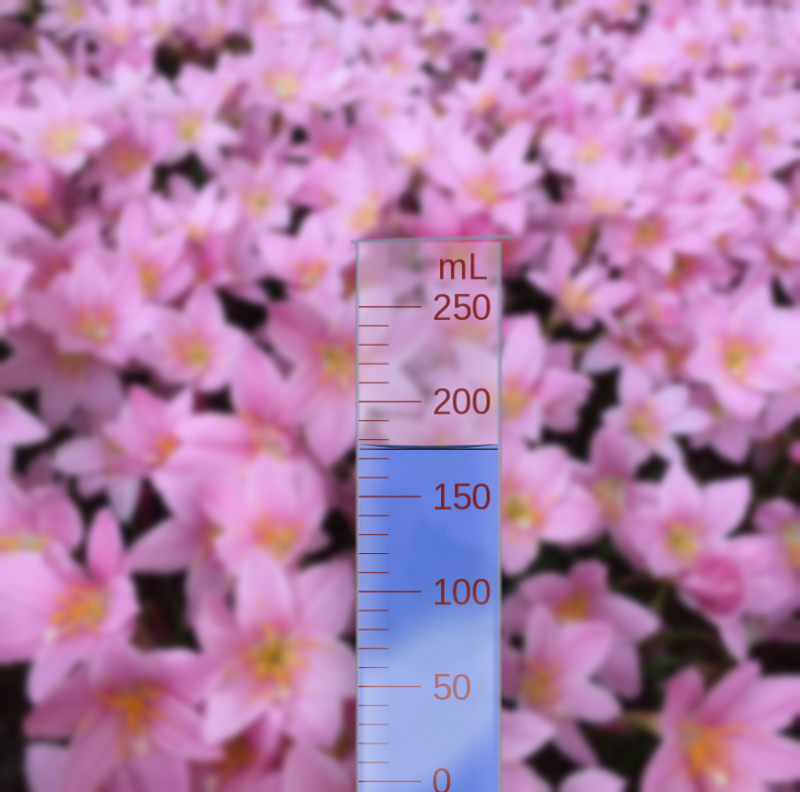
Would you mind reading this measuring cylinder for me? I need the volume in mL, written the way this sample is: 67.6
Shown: 175
